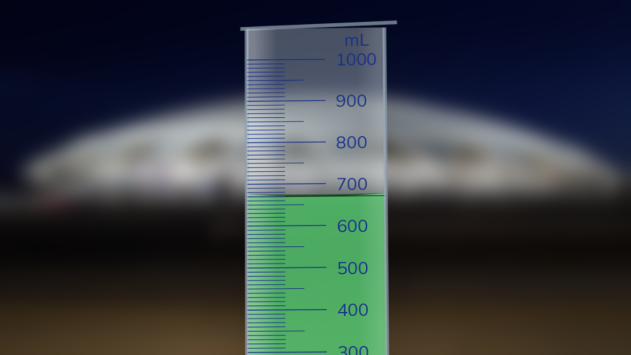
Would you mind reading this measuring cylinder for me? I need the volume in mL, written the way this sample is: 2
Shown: 670
